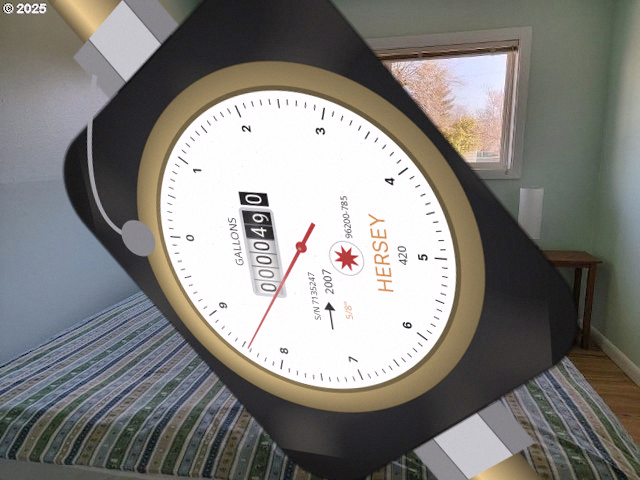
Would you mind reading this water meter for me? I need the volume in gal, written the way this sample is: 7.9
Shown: 488.4
